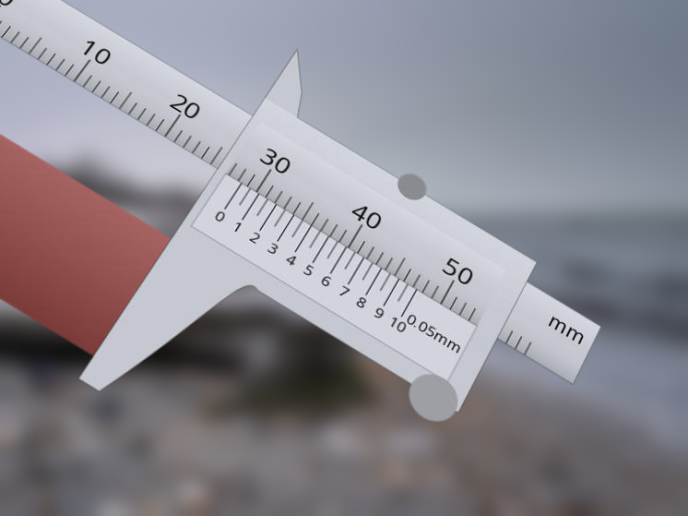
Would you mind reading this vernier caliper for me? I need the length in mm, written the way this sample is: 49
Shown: 28.4
